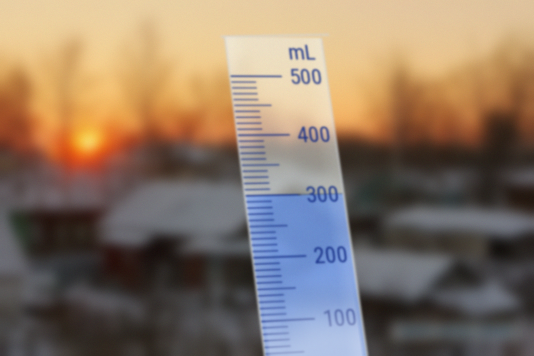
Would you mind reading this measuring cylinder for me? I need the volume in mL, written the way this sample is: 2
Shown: 300
